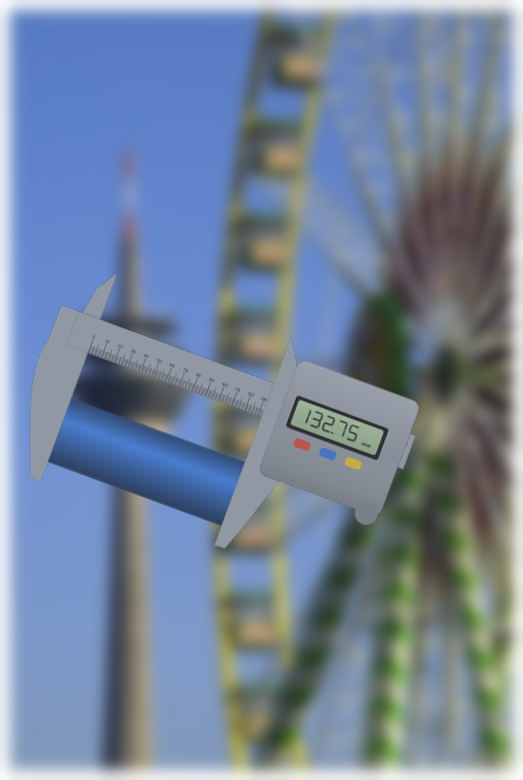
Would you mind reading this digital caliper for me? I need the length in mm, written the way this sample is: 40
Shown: 132.75
